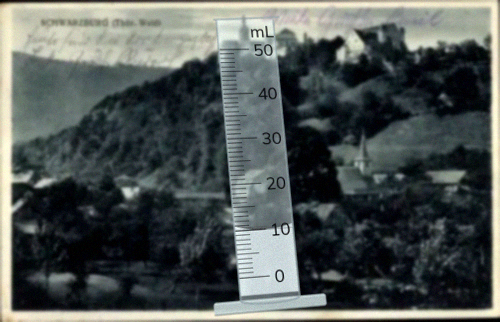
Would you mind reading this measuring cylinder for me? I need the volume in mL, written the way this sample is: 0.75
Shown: 10
